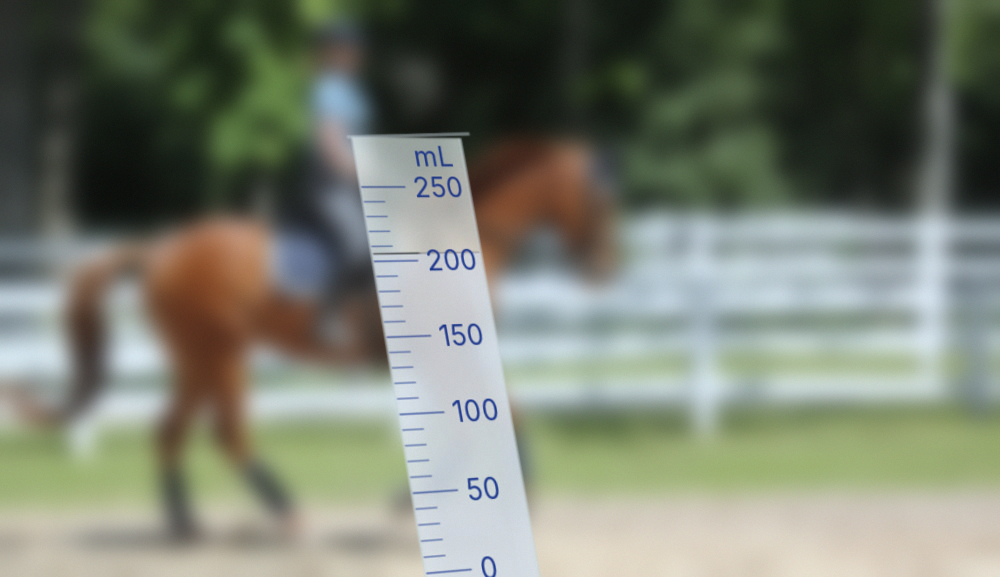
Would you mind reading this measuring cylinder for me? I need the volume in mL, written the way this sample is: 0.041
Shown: 205
